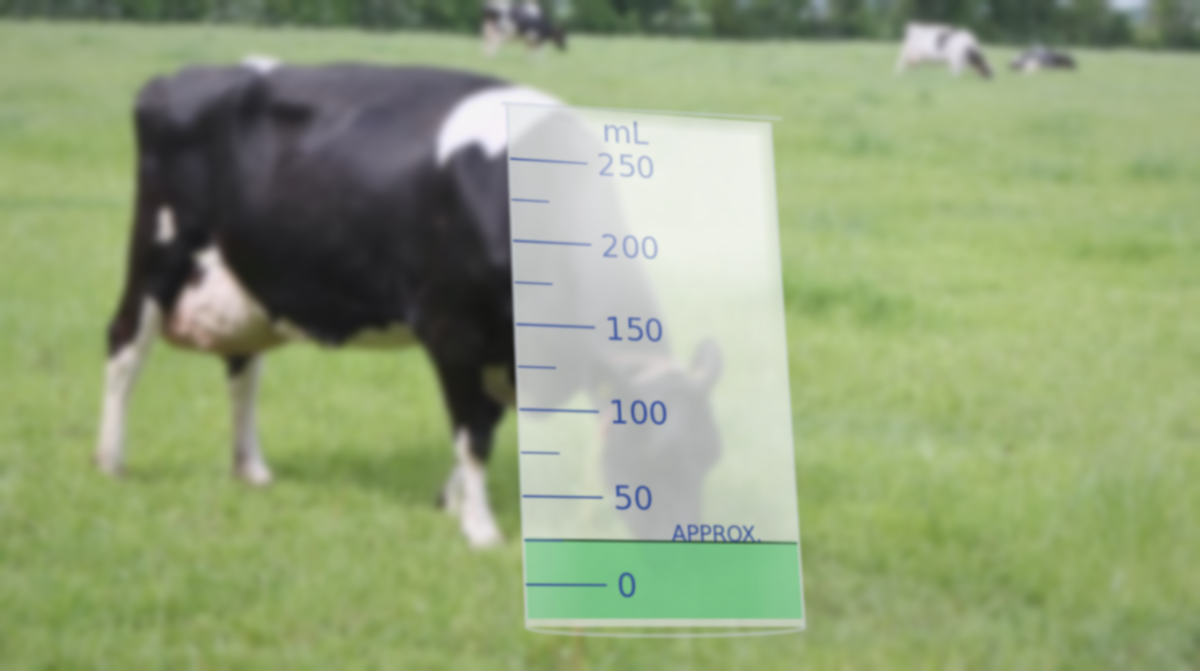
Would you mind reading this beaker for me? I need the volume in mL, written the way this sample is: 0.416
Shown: 25
